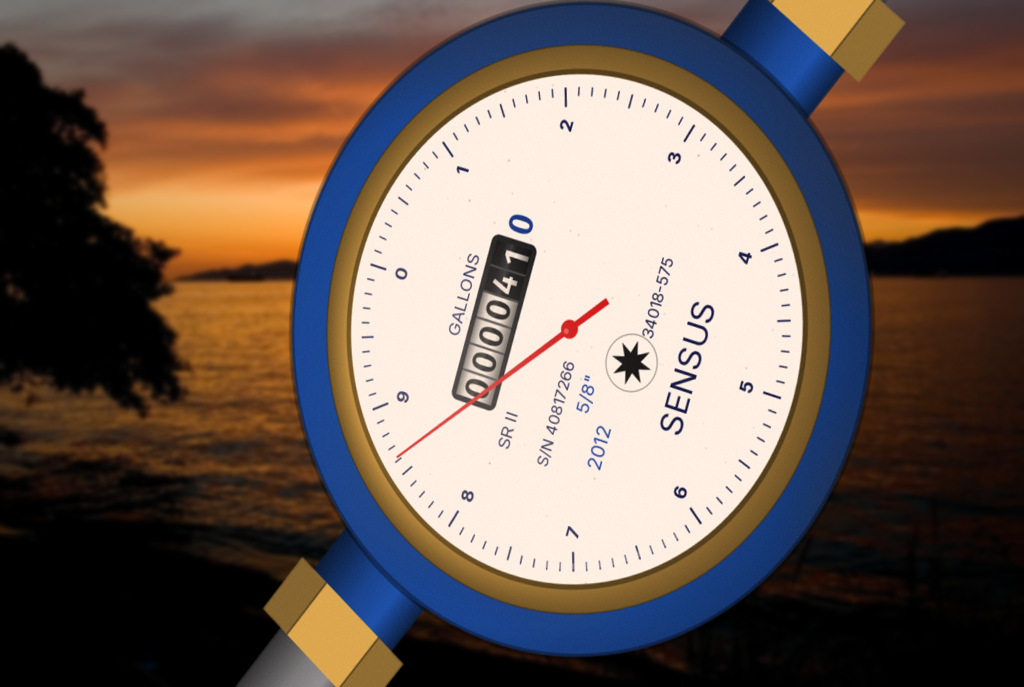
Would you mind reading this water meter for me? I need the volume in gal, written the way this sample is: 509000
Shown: 408.6
